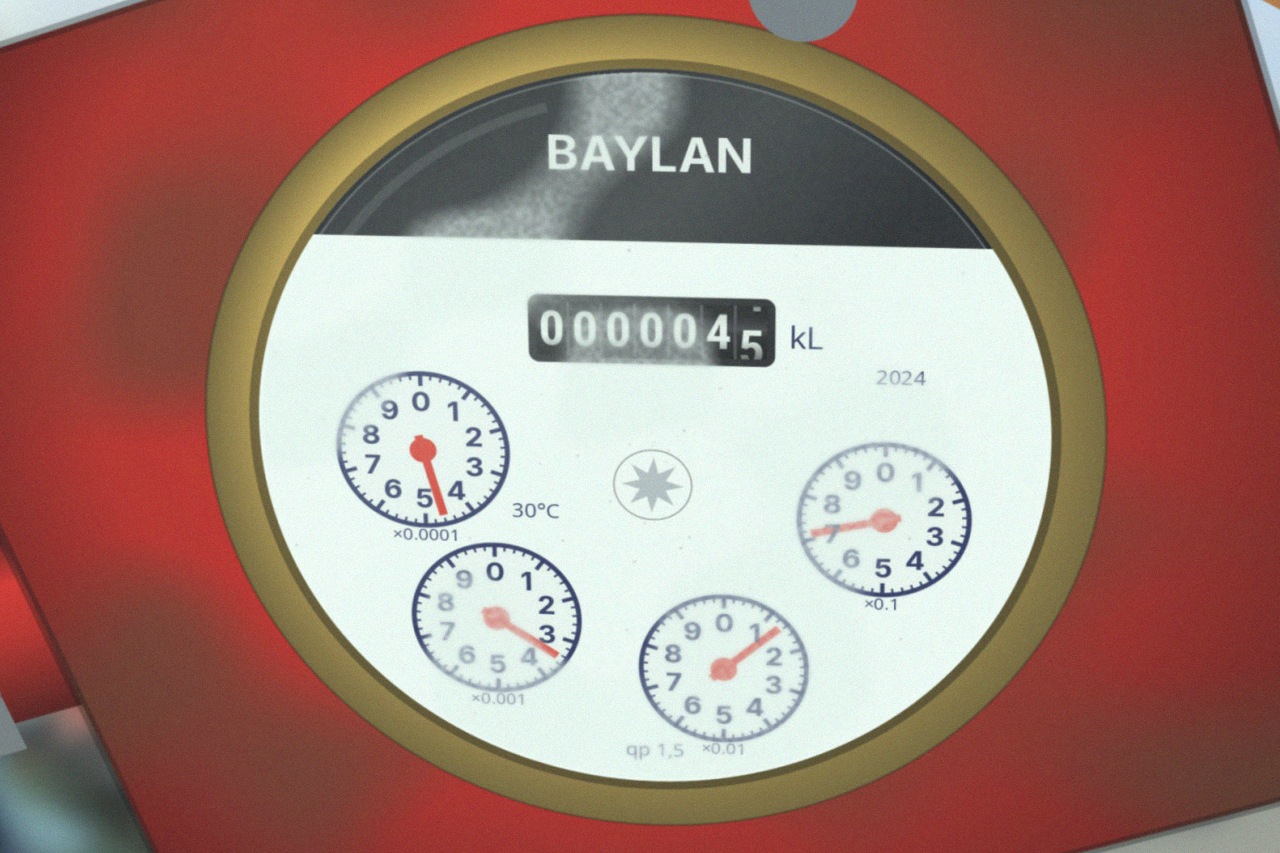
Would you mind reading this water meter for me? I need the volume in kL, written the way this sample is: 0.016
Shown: 44.7134
